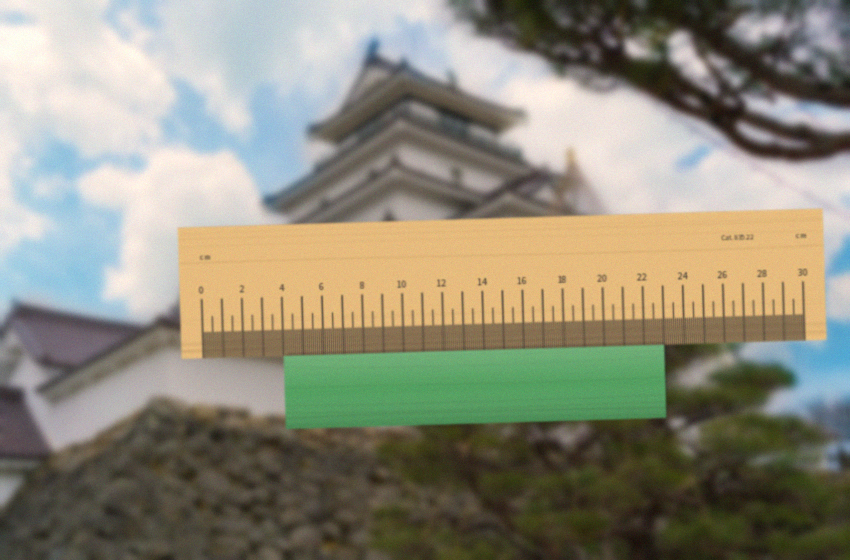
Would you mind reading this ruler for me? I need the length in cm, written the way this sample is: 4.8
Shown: 19
